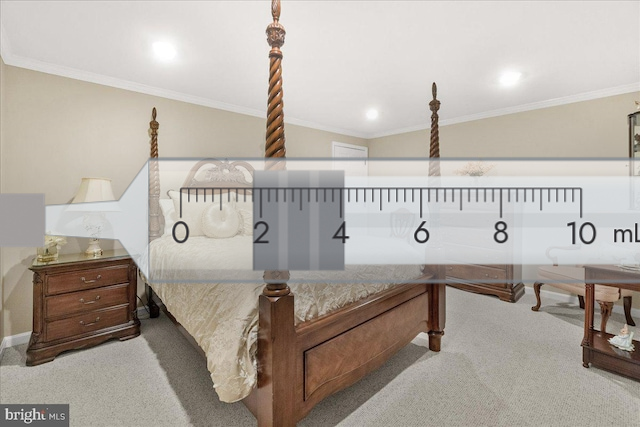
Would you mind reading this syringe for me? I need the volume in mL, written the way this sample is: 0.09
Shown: 1.8
